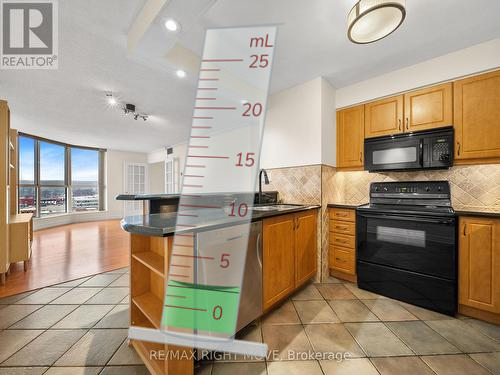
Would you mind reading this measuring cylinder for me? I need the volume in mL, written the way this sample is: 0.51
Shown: 2
